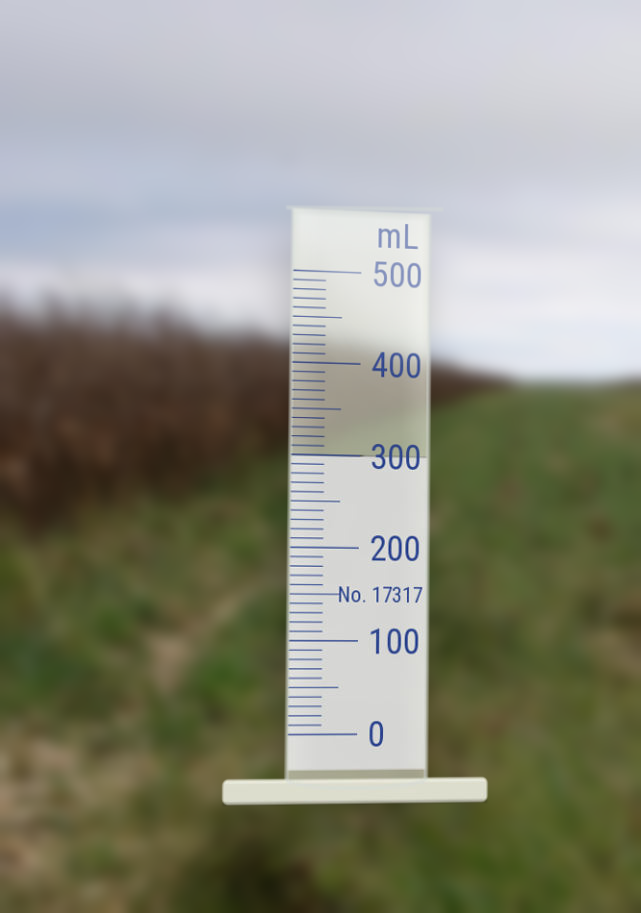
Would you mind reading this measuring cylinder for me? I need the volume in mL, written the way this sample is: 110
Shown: 300
